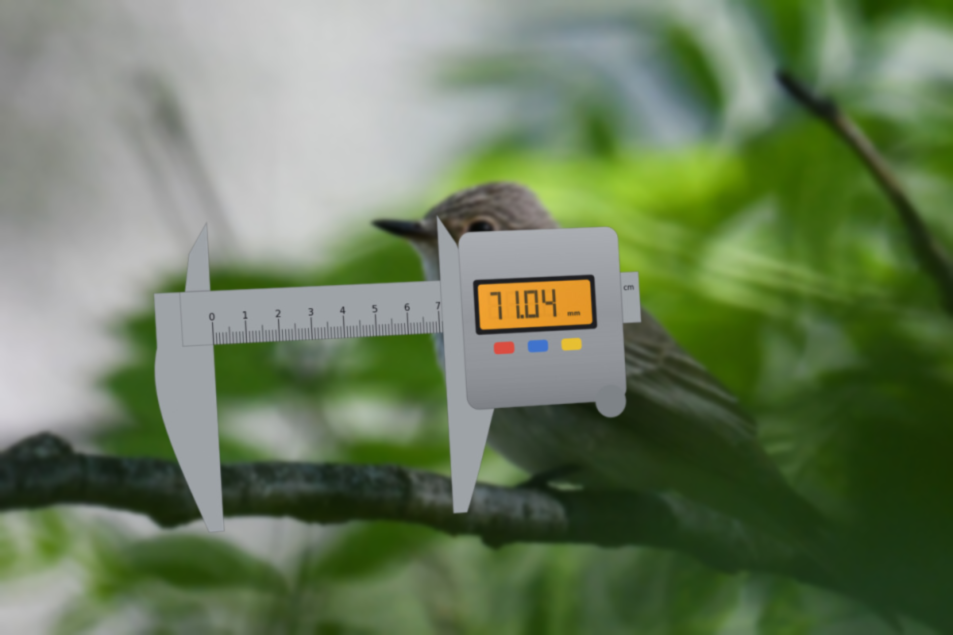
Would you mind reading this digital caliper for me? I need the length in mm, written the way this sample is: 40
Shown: 71.04
